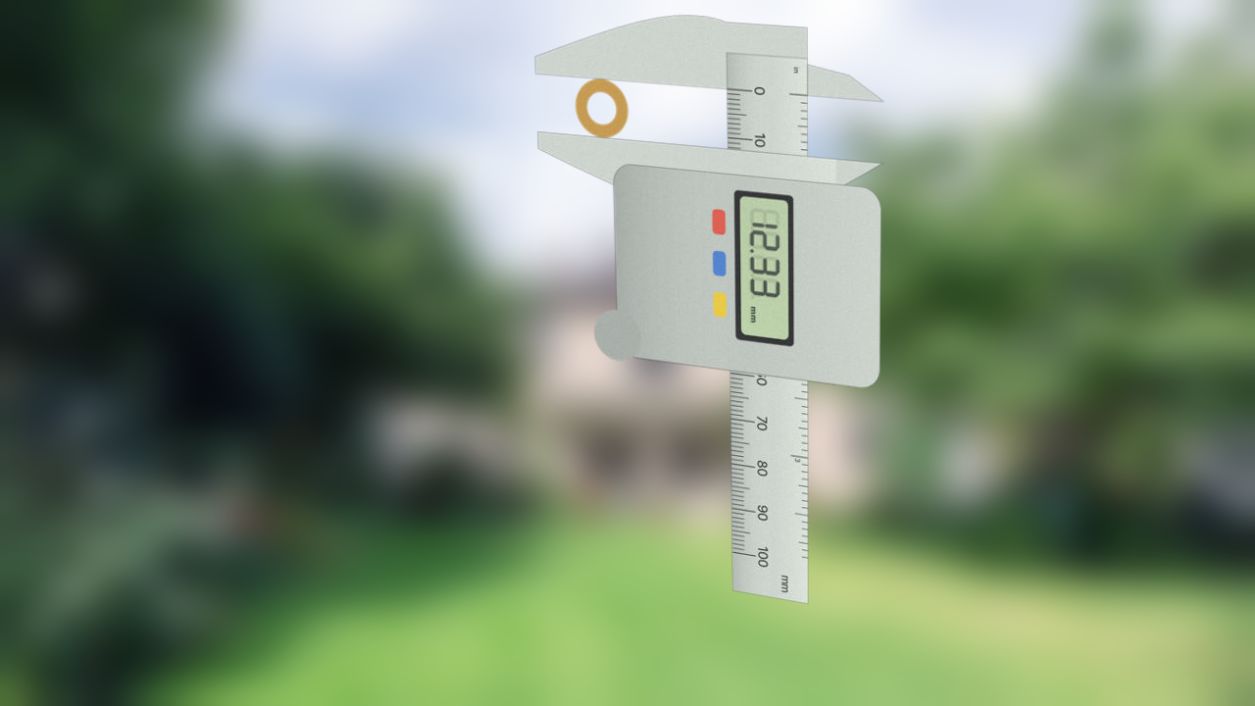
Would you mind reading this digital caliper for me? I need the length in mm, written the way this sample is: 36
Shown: 12.33
